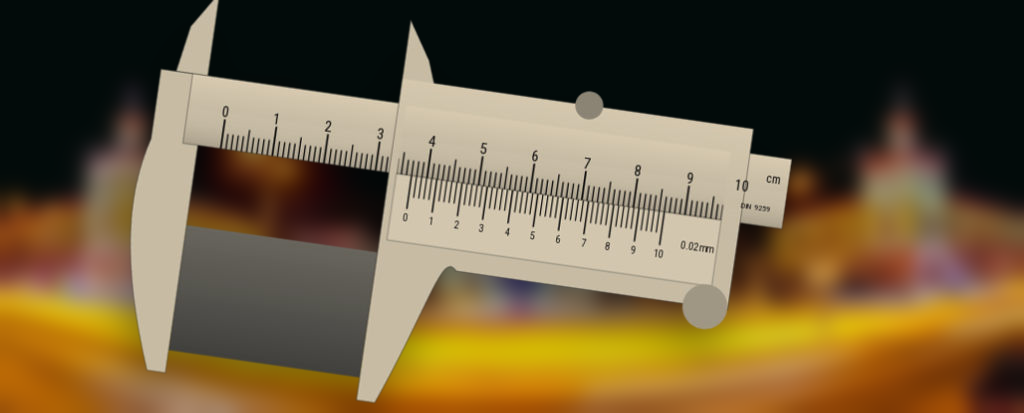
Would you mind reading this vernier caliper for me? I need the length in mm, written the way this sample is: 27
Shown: 37.0
